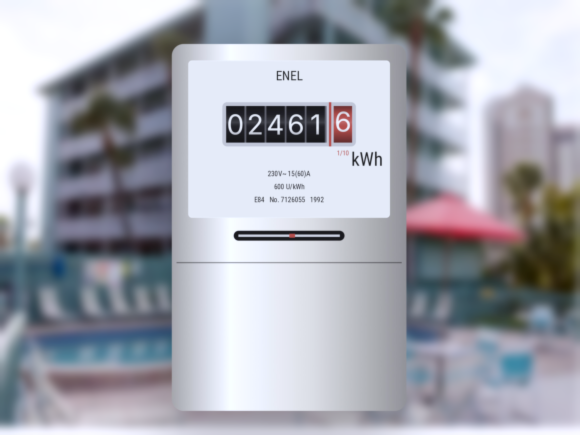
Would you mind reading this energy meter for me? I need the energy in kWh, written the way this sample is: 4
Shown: 2461.6
